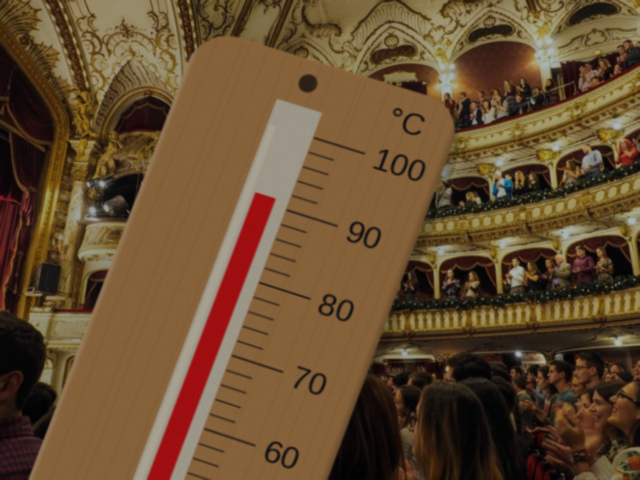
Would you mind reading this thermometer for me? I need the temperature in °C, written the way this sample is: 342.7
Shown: 91
